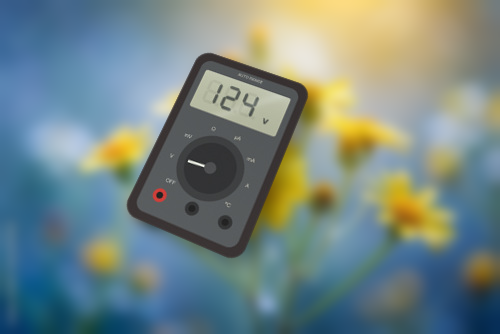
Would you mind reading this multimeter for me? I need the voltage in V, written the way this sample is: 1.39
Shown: 124
